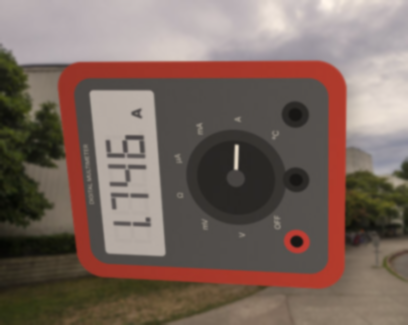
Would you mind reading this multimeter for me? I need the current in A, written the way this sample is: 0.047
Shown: 1.746
